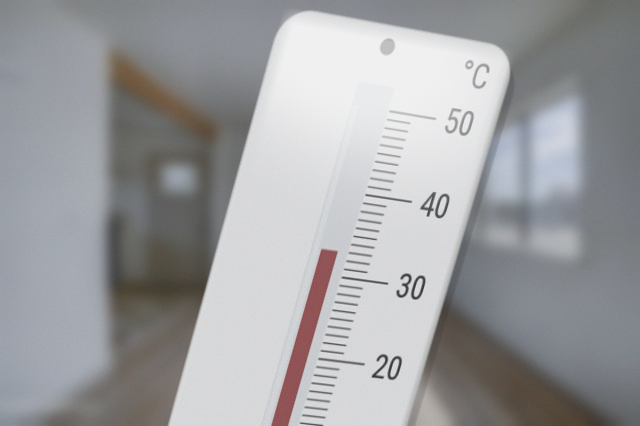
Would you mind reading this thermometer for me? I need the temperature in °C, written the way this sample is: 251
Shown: 33
